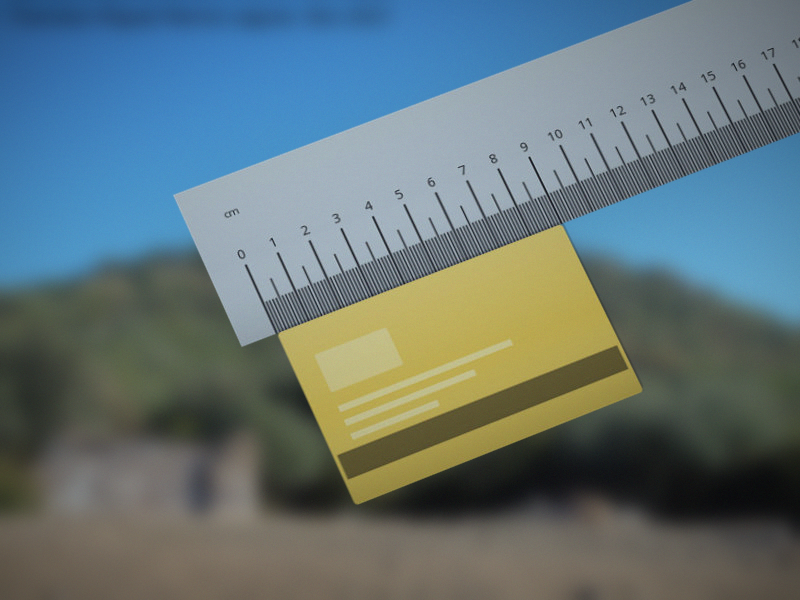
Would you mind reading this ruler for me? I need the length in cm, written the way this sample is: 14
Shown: 9
